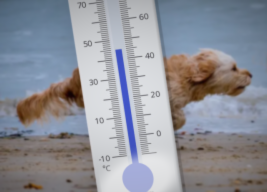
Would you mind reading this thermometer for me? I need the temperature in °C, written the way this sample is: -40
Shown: 45
